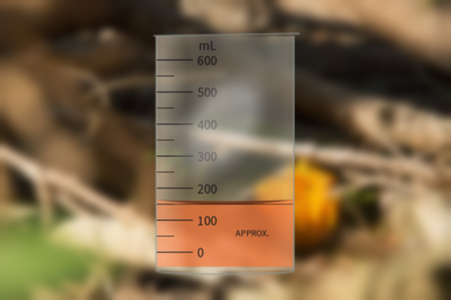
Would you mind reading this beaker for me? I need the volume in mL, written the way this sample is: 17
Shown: 150
